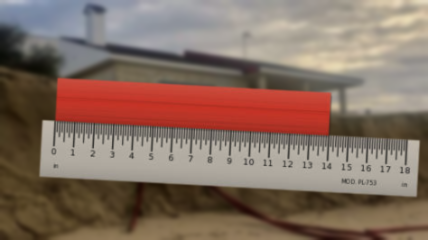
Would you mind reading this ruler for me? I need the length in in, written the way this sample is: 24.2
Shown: 14
